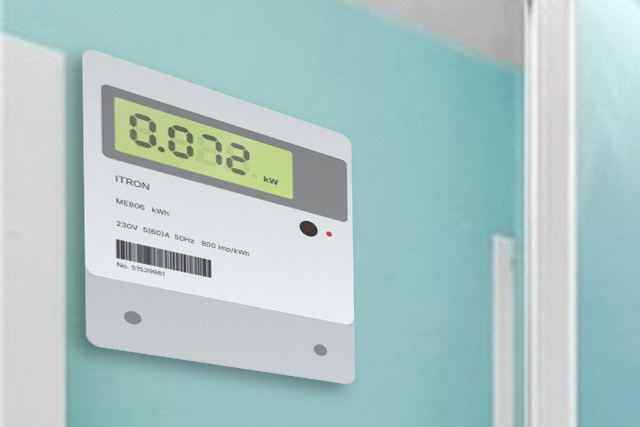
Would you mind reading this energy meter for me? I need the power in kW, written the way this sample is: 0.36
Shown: 0.072
